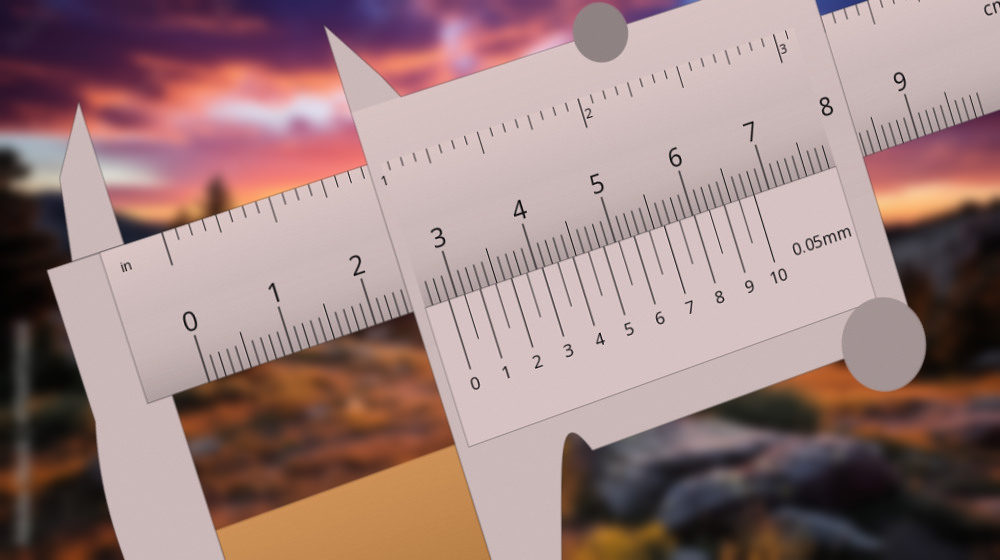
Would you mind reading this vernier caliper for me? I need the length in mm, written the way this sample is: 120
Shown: 29.0
